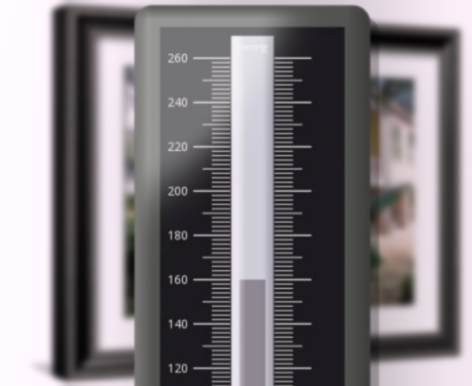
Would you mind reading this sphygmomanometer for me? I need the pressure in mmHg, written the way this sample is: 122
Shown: 160
